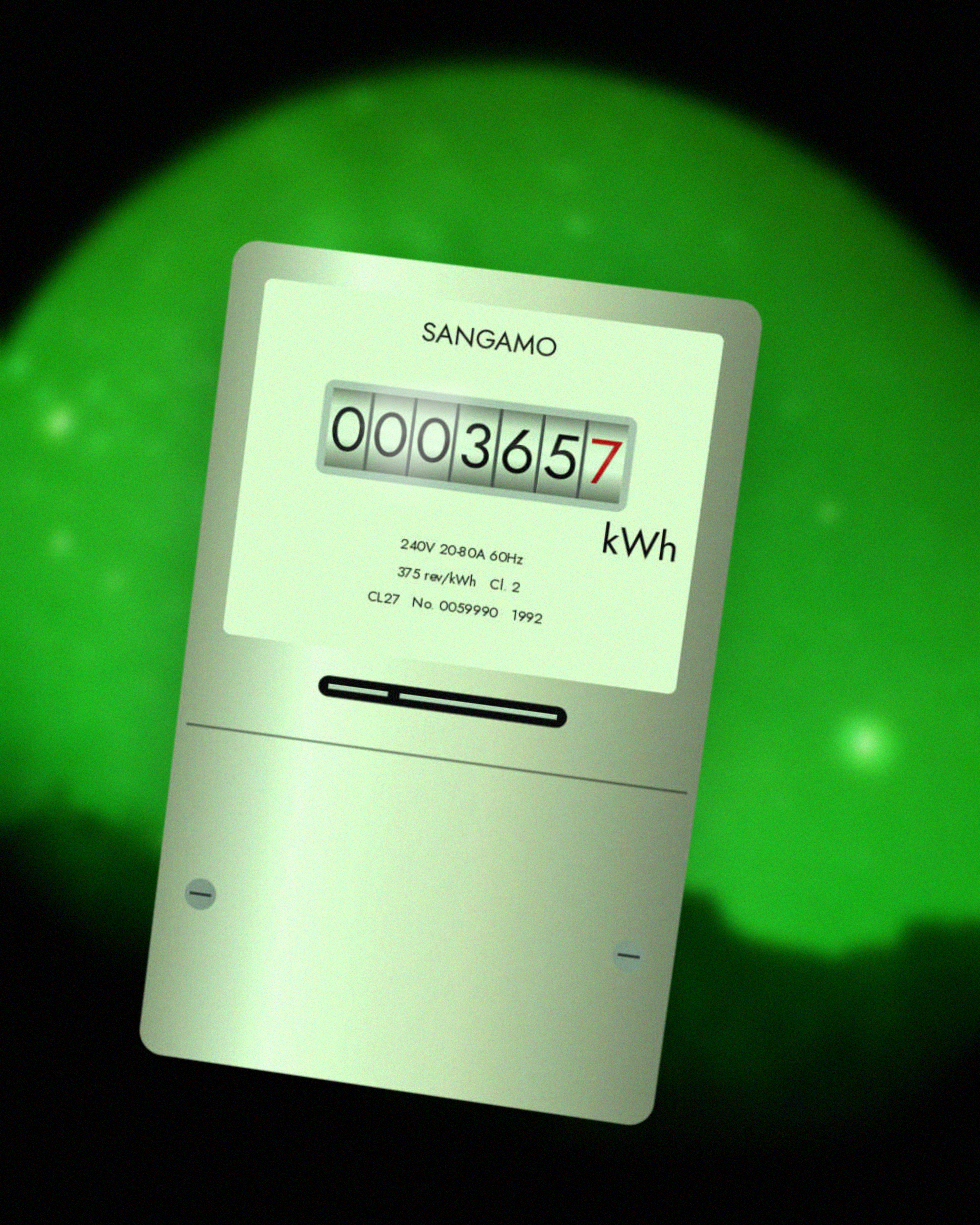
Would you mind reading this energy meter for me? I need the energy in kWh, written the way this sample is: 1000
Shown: 365.7
